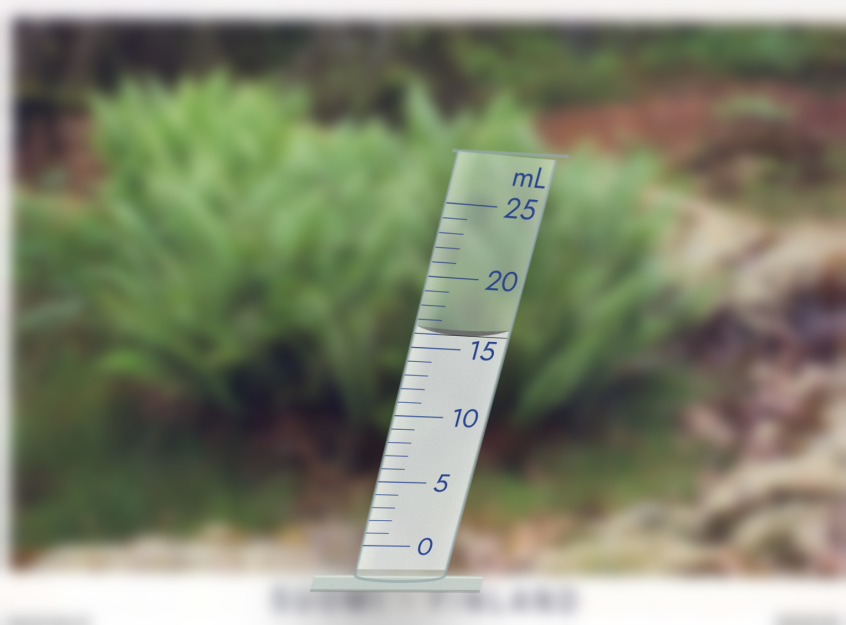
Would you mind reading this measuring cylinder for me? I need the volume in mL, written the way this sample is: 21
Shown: 16
